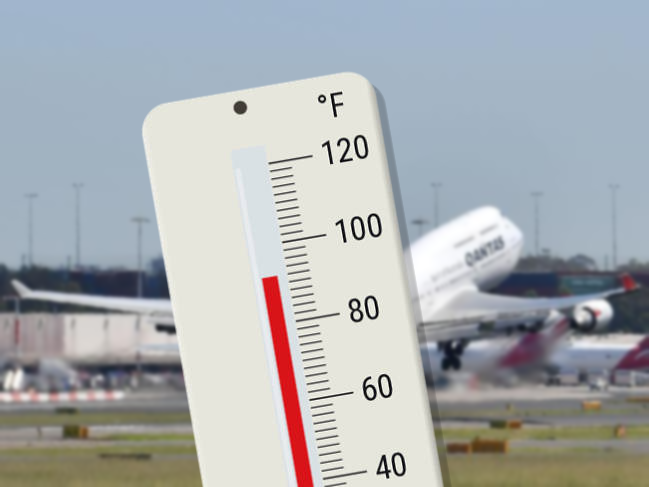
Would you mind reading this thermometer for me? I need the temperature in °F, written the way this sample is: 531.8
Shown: 92
